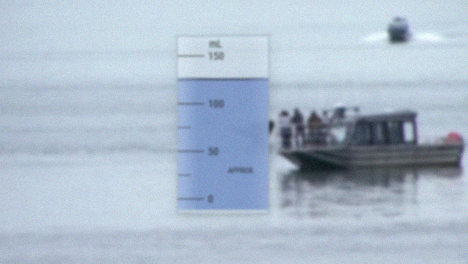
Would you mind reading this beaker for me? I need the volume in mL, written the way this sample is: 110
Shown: 125
